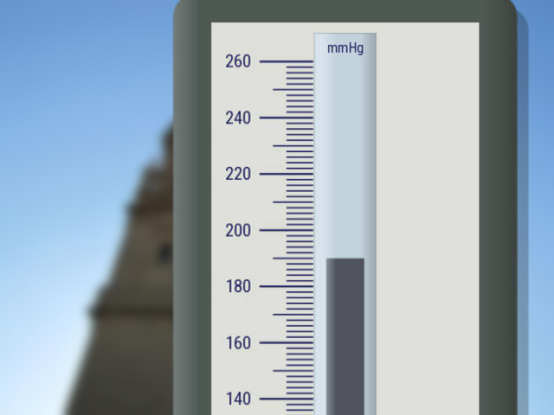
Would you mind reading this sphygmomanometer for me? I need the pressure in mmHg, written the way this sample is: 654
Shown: 190
